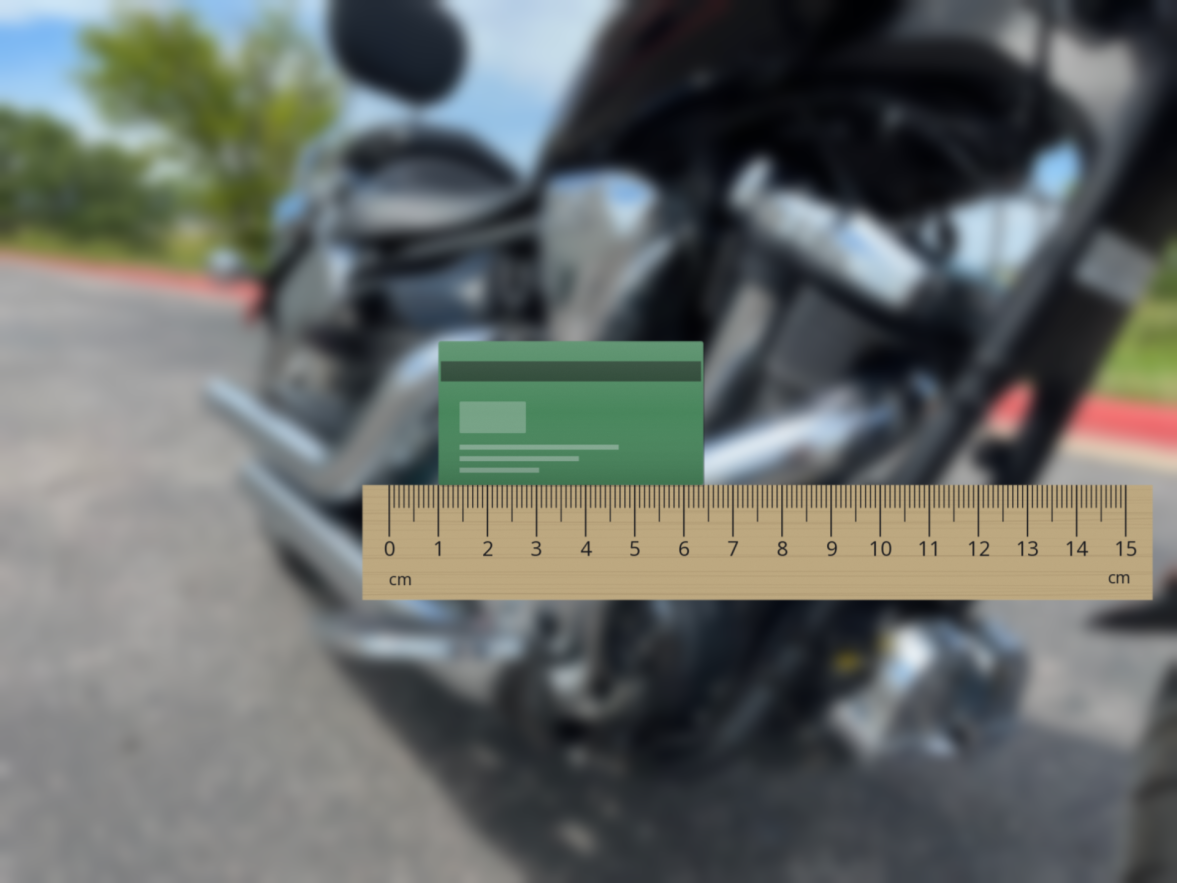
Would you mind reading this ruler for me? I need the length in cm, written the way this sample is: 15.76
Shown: 5.4
